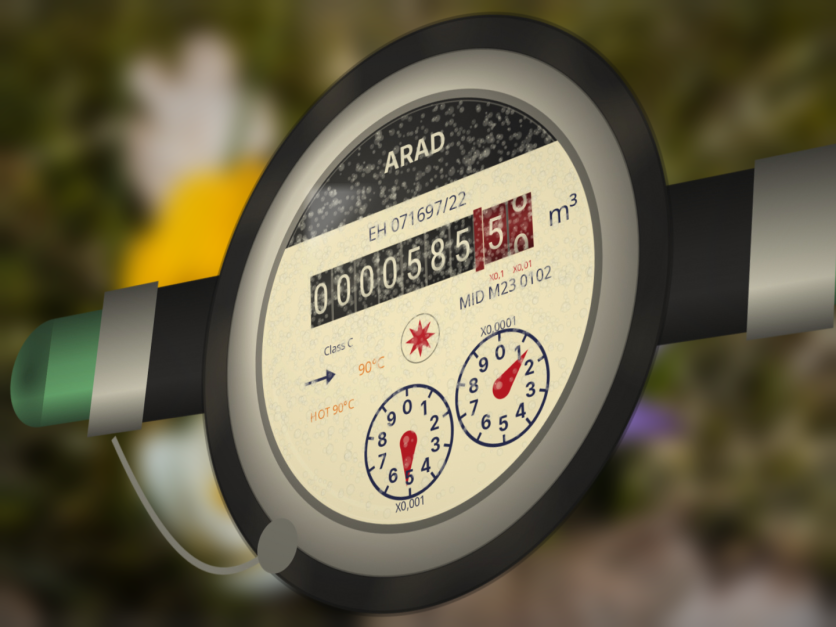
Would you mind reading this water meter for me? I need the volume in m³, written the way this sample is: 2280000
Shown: 585.5851
